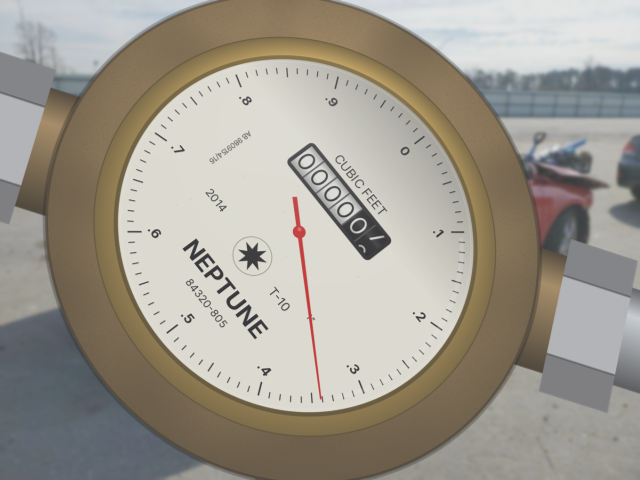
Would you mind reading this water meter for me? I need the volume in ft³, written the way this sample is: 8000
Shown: 7.34
